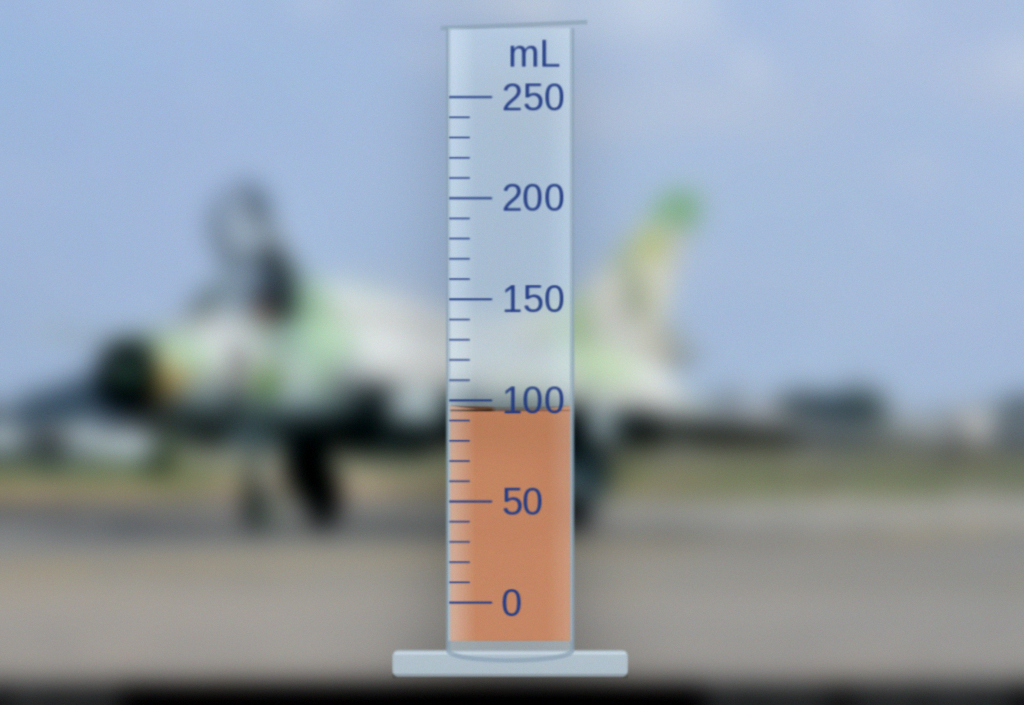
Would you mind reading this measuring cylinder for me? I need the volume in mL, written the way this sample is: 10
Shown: 95
